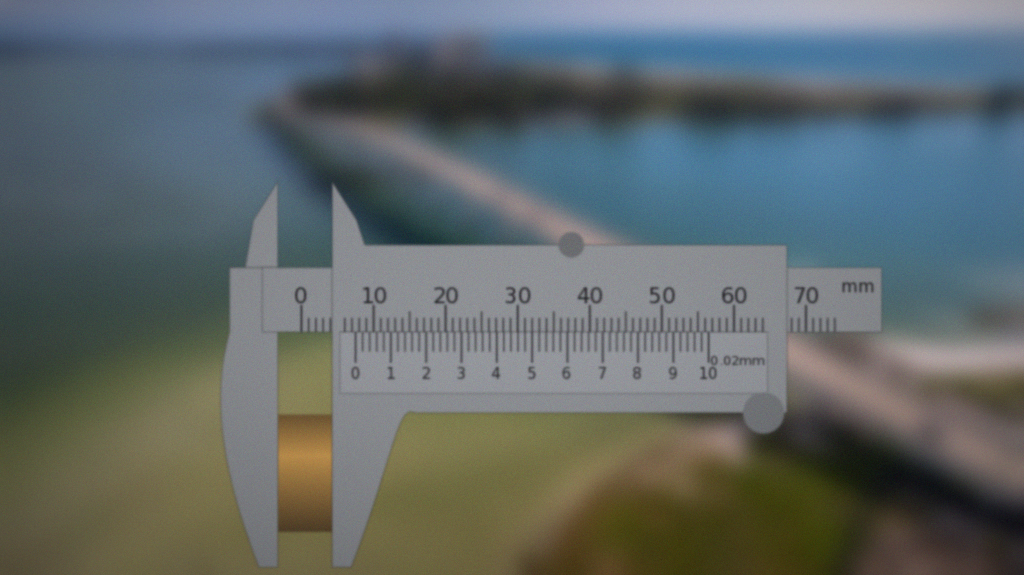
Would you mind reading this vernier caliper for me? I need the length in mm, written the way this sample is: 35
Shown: 7.5
